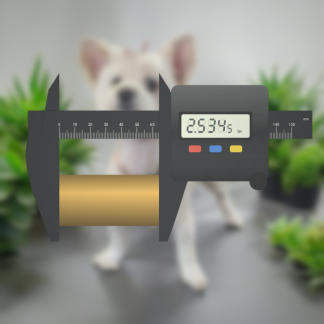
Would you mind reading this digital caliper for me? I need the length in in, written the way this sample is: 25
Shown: 2.5345
